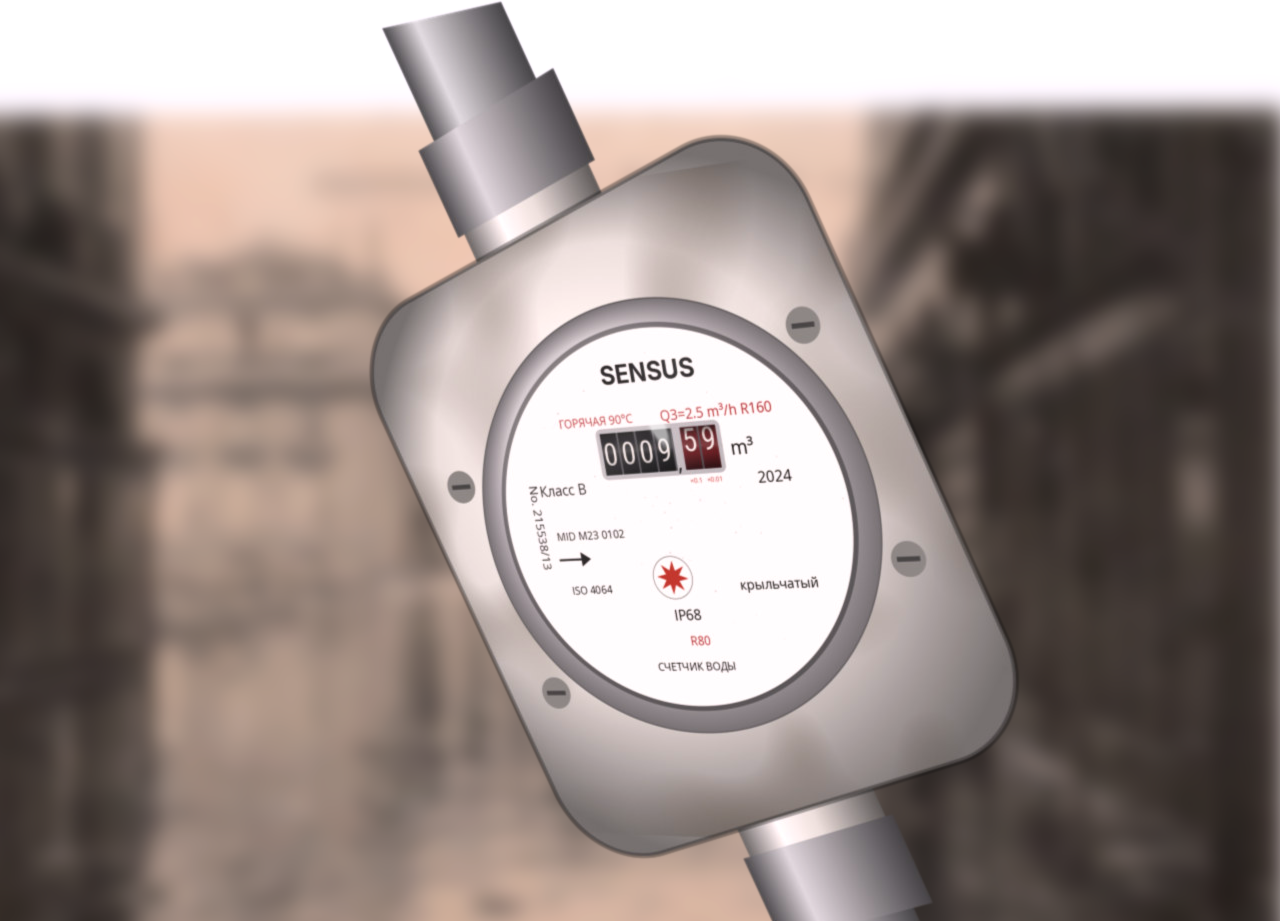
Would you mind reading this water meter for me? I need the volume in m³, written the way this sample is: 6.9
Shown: 9.59
